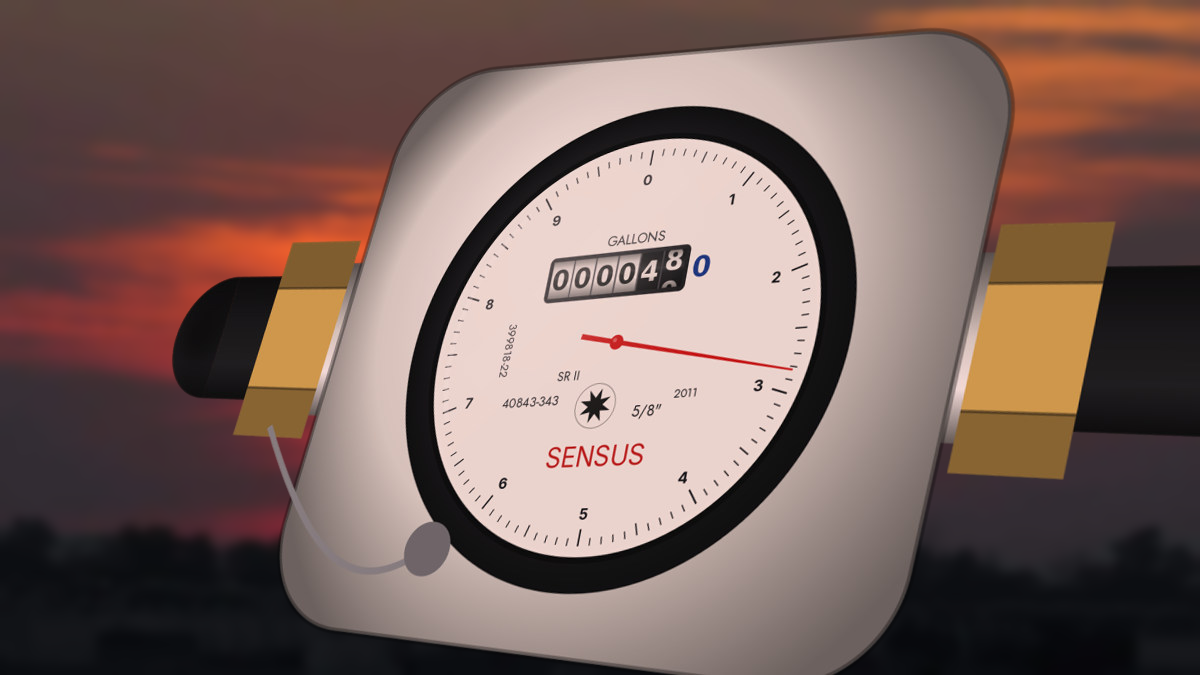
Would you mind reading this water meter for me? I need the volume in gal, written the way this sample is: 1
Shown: 482.8
